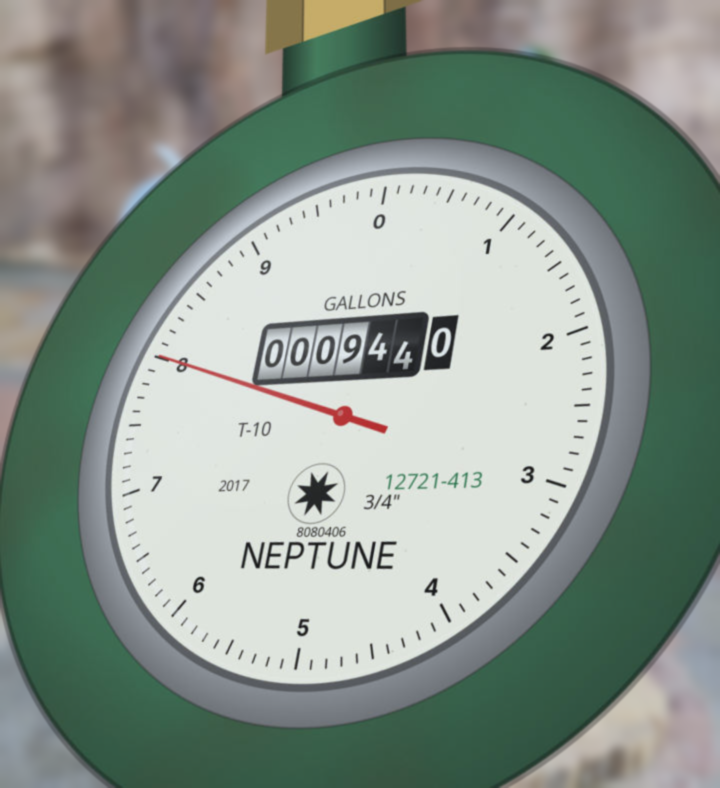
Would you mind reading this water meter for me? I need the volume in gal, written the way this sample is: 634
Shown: 9438.0
